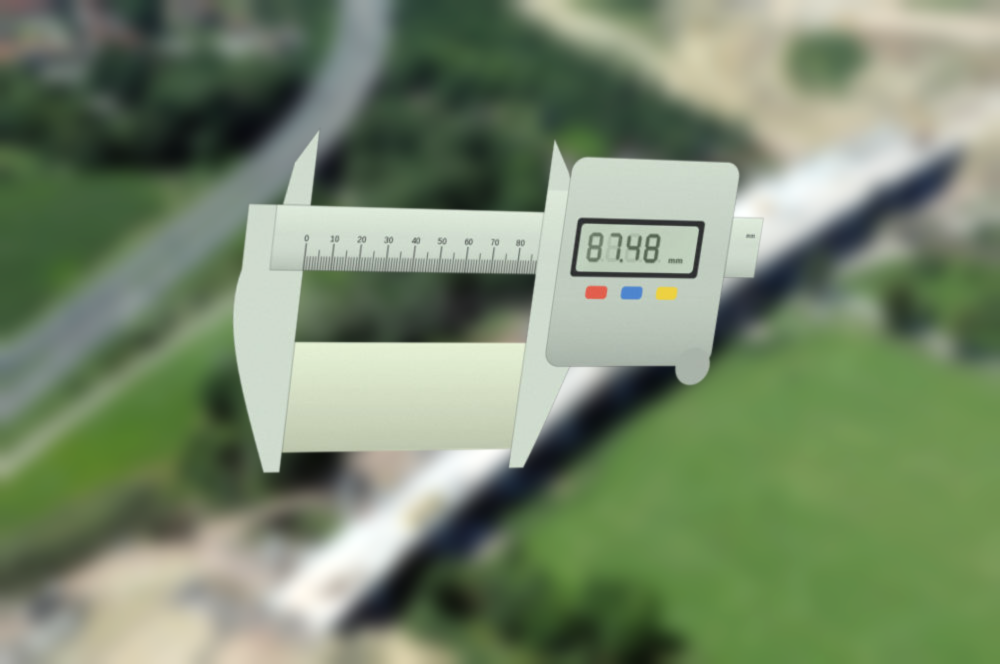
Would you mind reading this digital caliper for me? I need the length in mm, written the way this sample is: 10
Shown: 87.48
